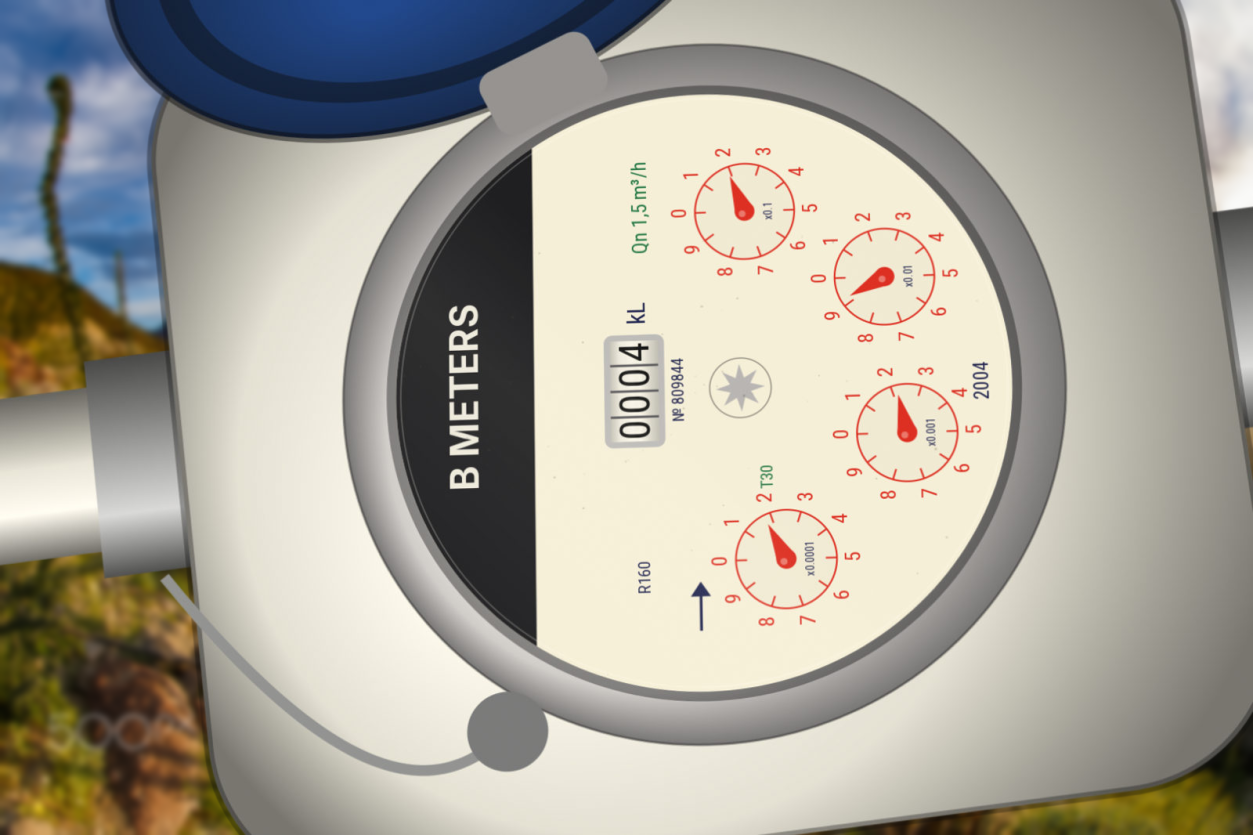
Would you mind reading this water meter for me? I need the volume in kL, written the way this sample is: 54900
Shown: 4.1921
